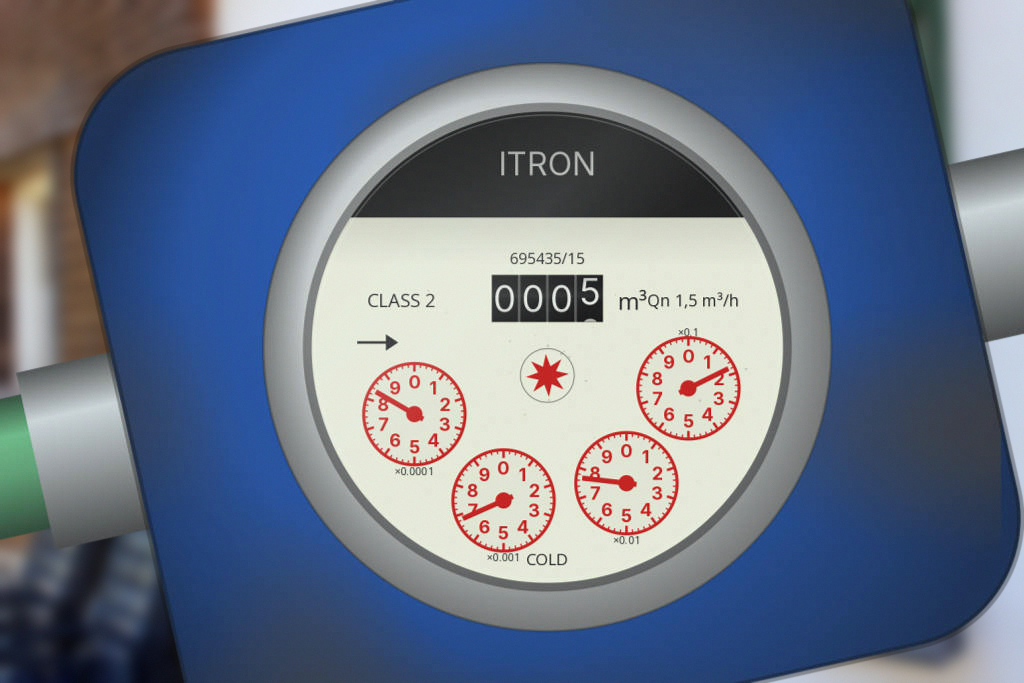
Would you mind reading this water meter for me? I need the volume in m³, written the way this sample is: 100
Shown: 5.1768
